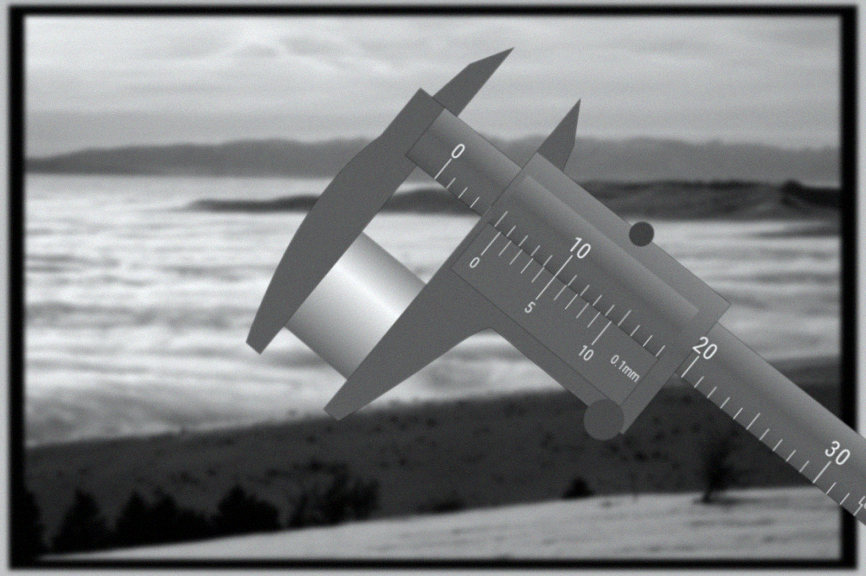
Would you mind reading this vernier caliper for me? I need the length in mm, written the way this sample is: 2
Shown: 5.5
